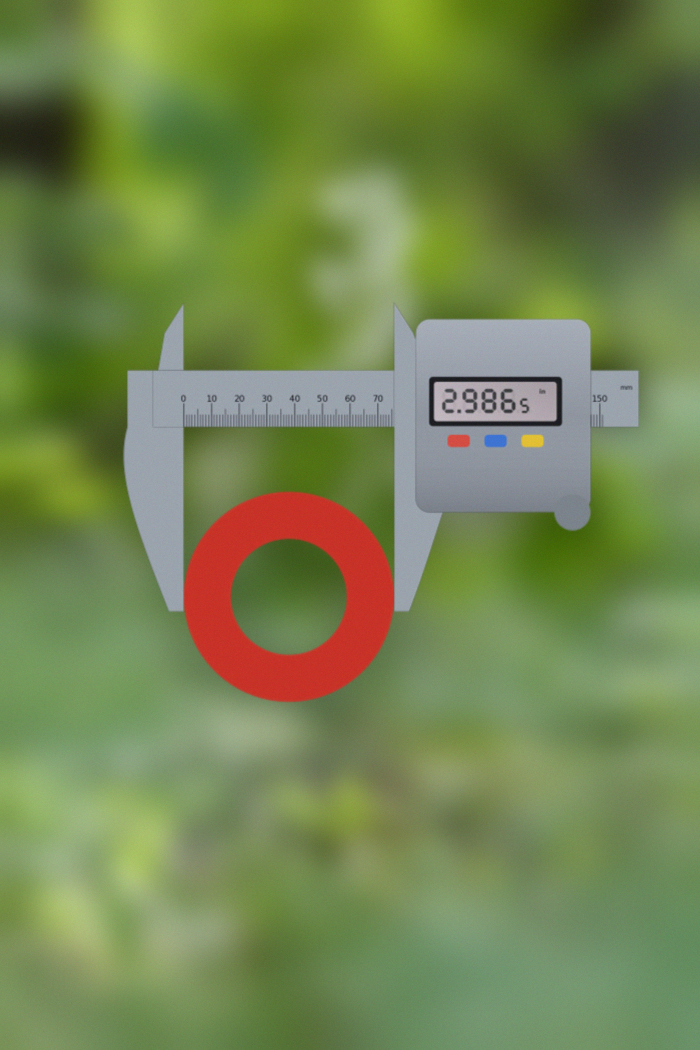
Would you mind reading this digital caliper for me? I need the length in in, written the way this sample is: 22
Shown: 2.9865
